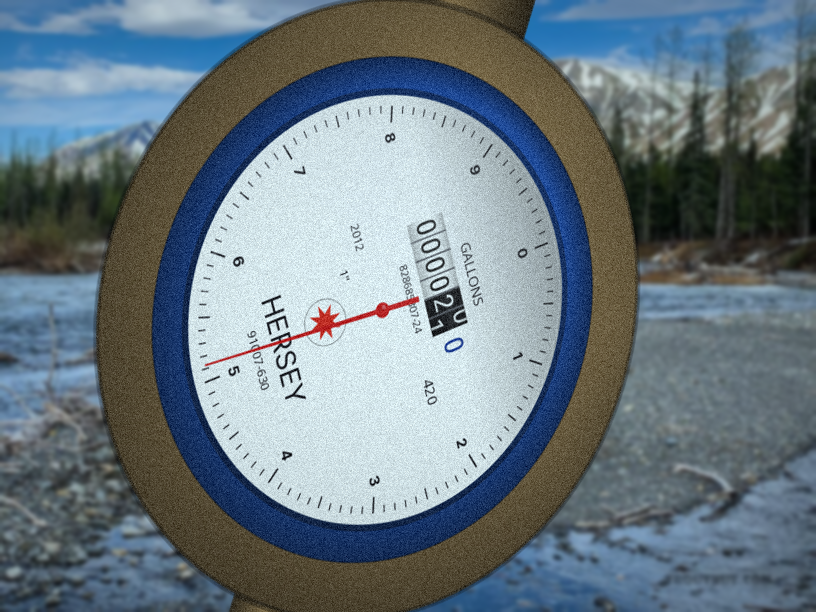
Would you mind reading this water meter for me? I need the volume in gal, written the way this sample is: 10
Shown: 205.1
